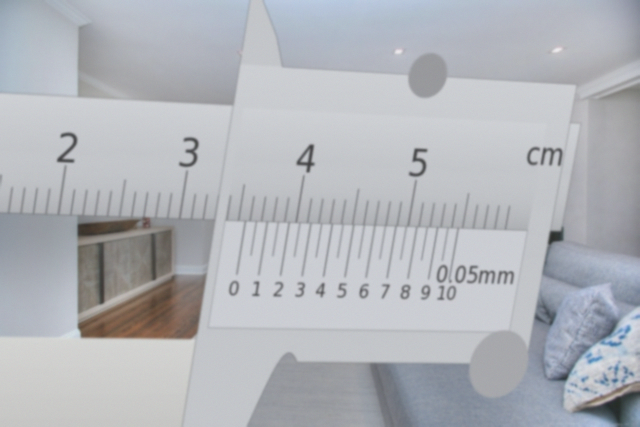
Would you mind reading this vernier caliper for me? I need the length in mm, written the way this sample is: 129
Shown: 35.6
